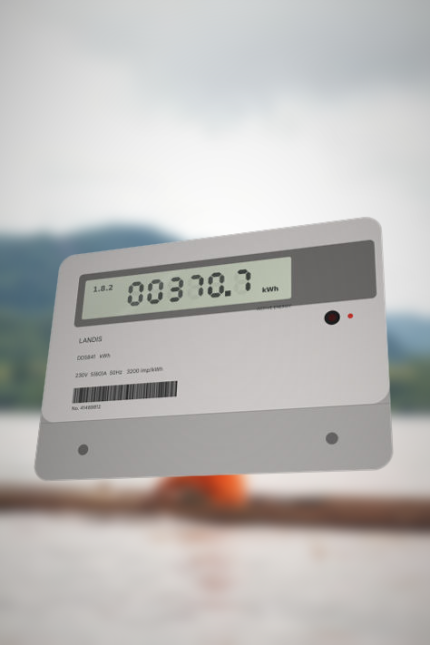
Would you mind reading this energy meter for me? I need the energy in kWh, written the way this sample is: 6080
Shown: 370.7
